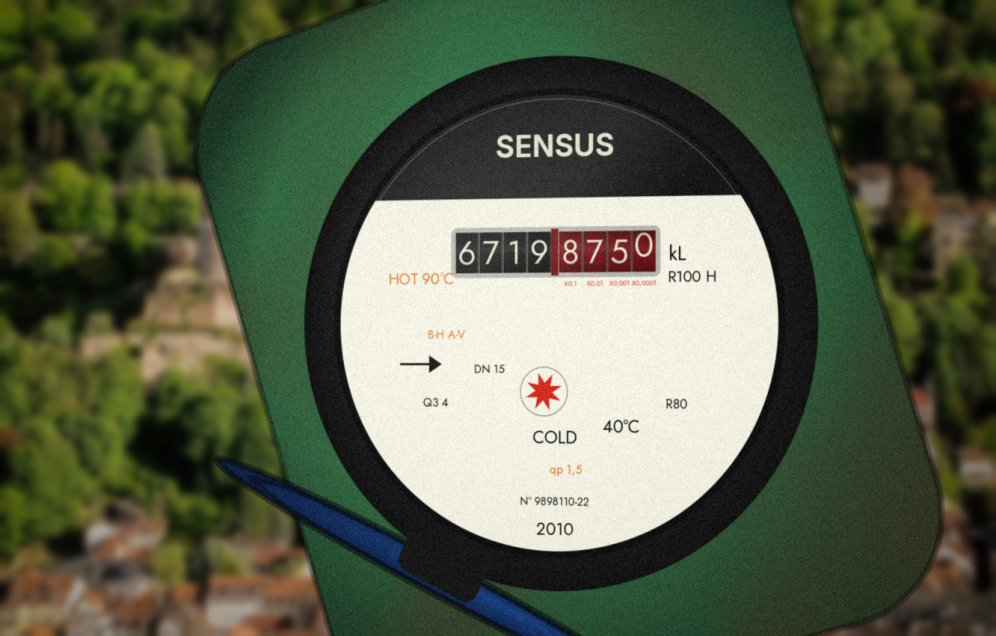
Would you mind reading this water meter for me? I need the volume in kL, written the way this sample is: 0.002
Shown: 6719.8750
